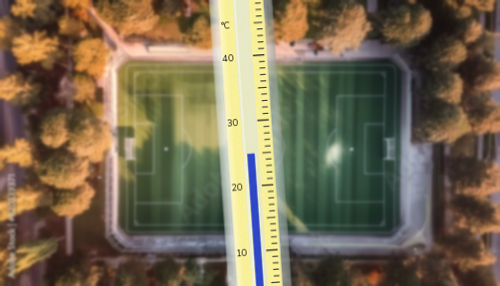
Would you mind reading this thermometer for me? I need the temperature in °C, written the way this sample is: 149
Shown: 25
